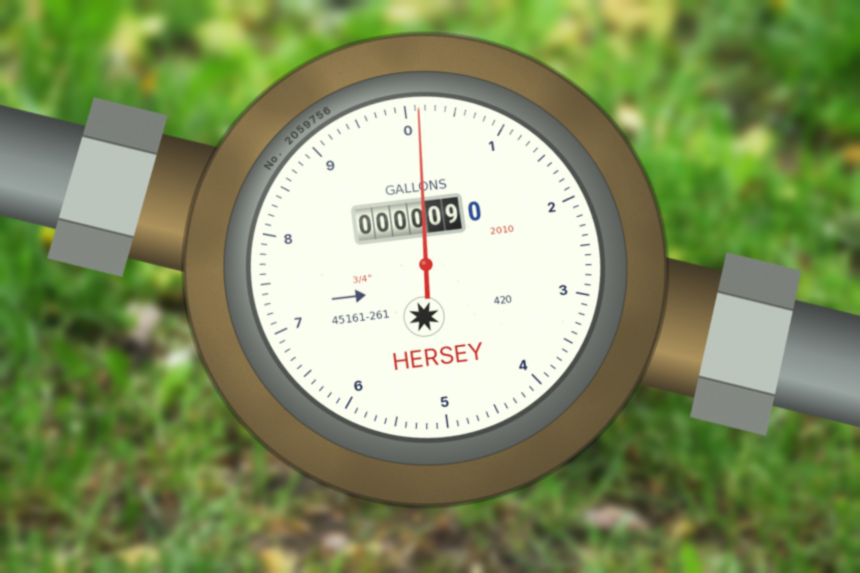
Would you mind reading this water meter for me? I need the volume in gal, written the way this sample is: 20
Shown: 90.1
